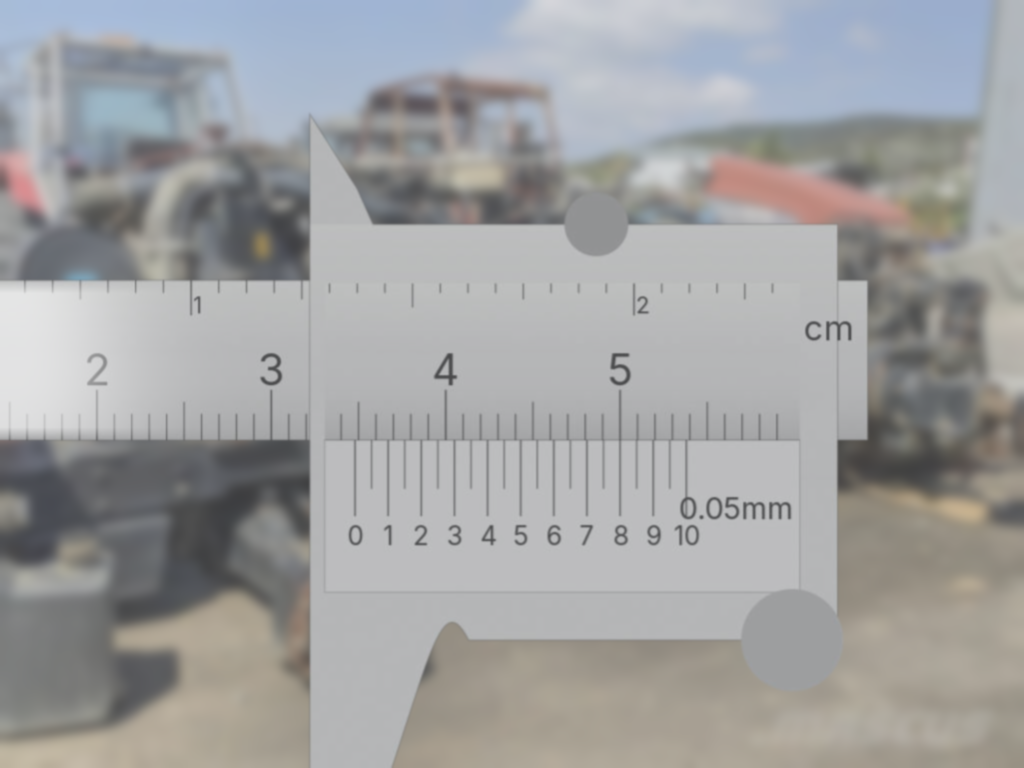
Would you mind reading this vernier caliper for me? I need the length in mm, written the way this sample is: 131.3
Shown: 34.8
